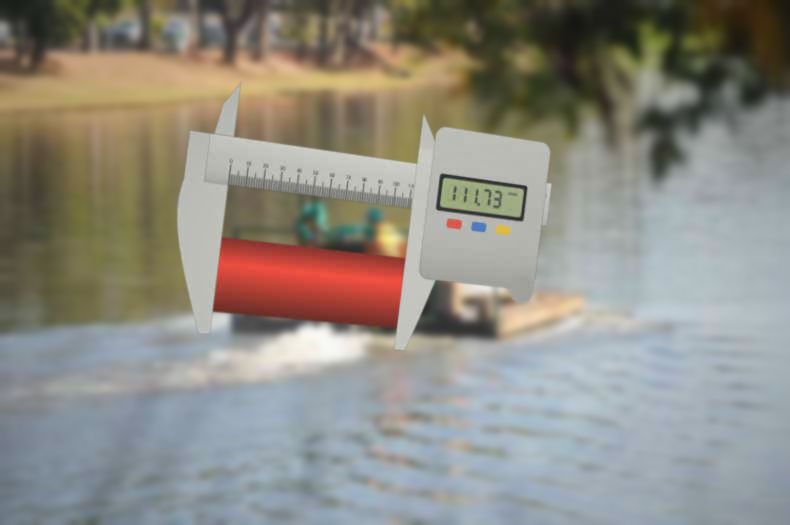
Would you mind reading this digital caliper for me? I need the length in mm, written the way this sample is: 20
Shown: 111.73
